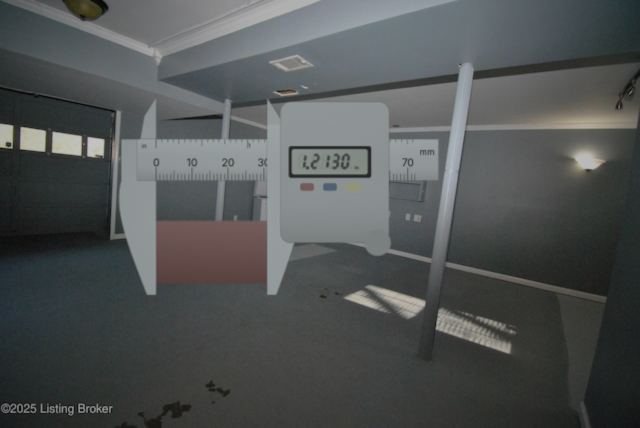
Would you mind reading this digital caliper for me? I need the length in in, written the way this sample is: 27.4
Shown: 1.2130
